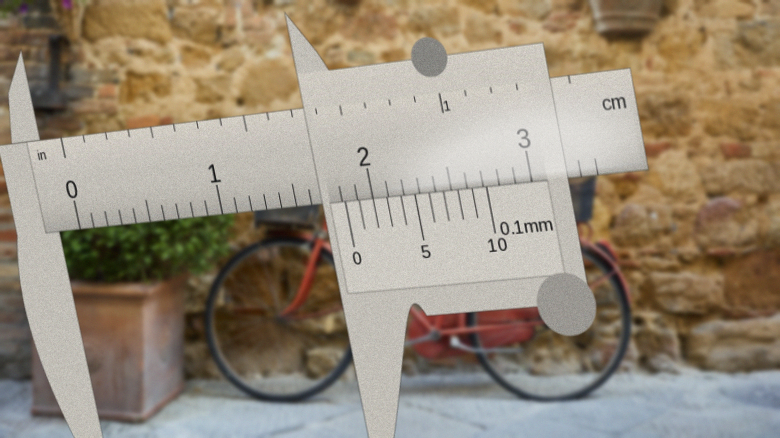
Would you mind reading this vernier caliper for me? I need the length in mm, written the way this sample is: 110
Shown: 18.2
